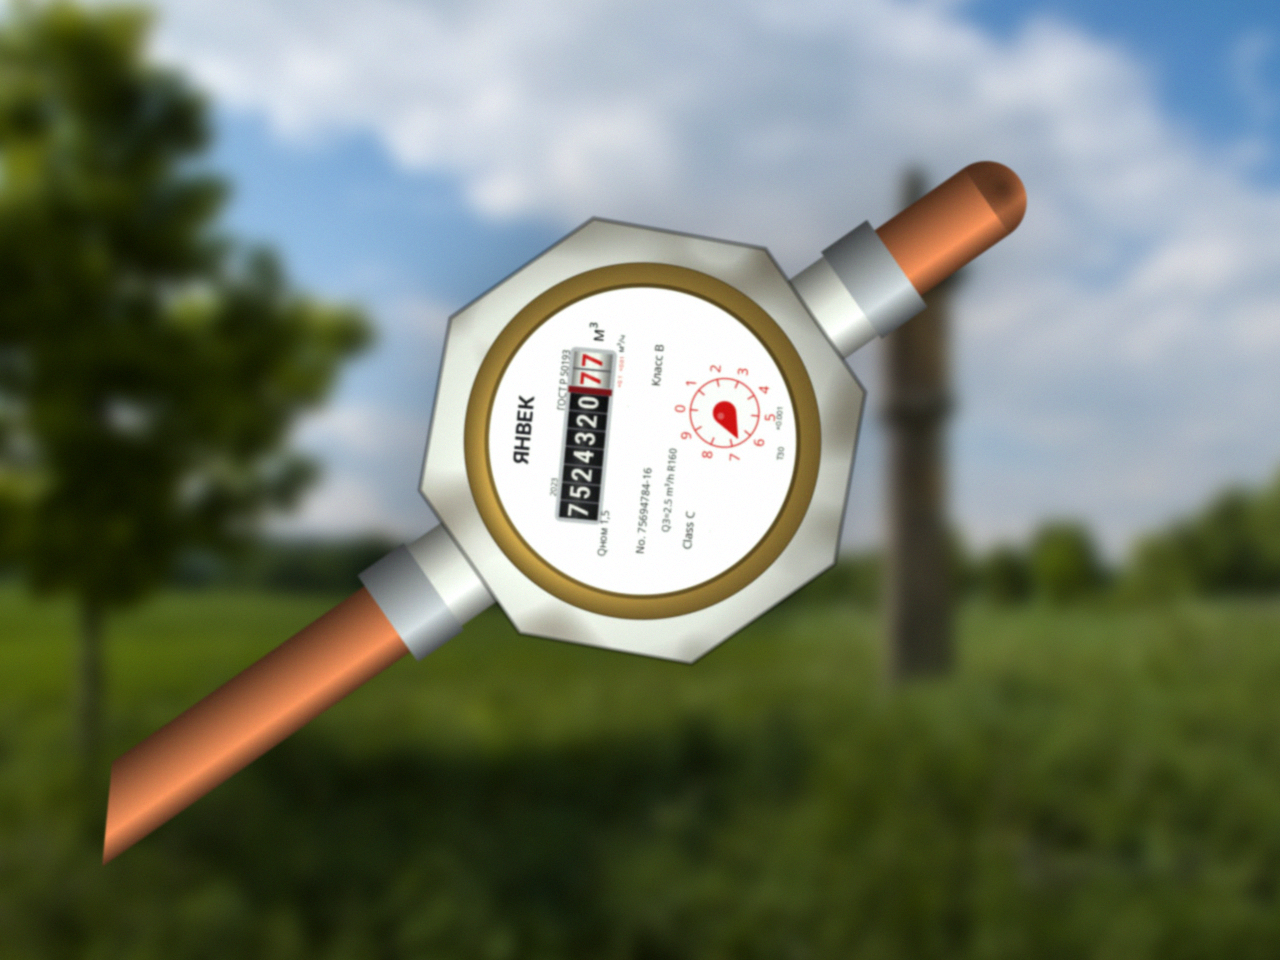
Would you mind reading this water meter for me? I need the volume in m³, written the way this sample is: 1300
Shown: 7524320.776
